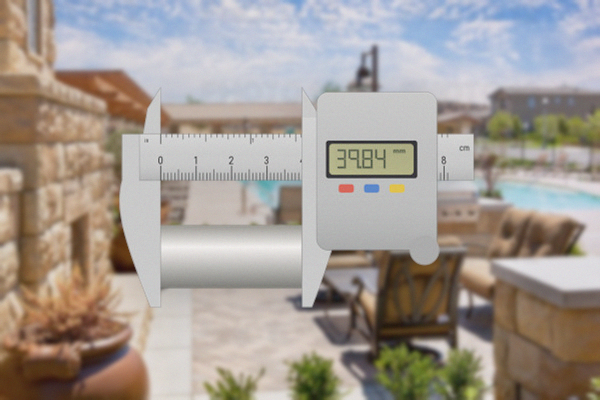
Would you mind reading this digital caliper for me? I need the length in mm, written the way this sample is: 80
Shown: 39.84
